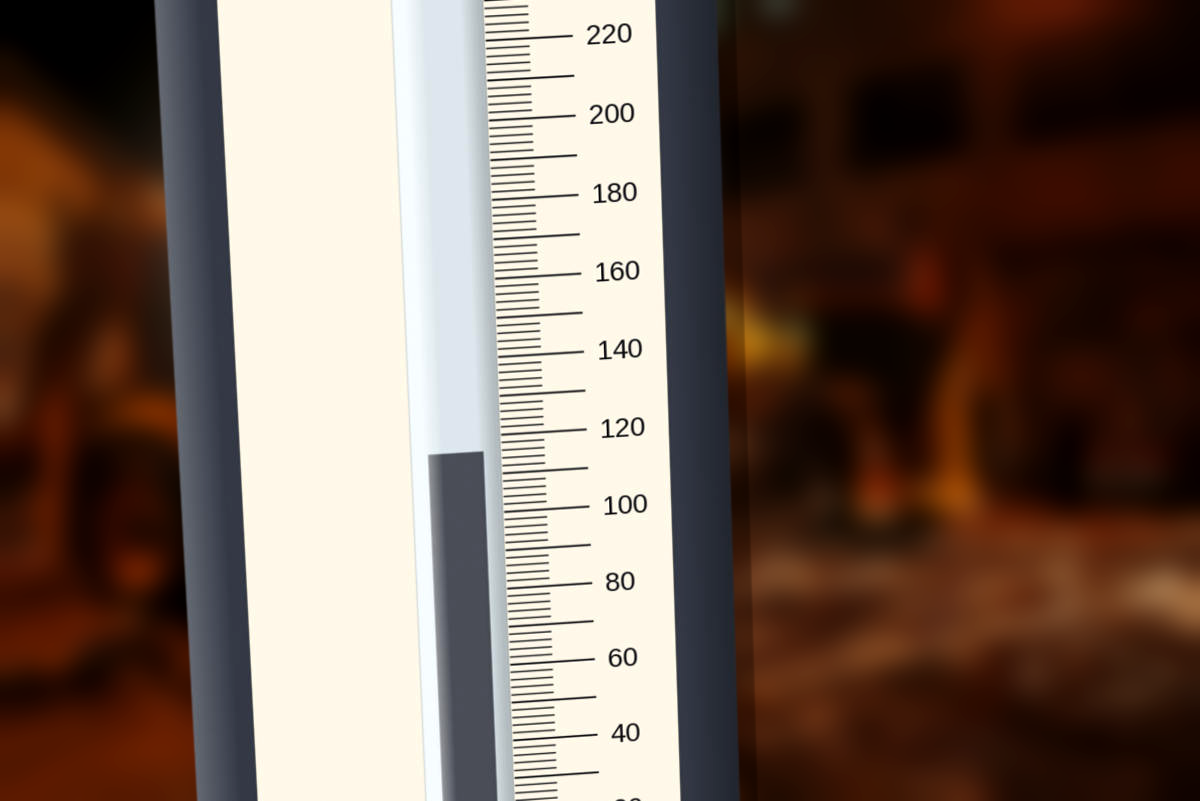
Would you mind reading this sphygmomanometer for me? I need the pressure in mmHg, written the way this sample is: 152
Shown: 116
